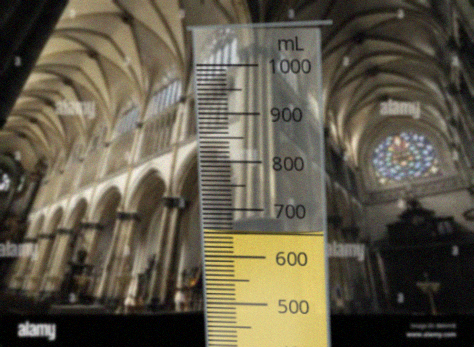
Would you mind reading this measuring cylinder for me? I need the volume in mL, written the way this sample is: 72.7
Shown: 650
